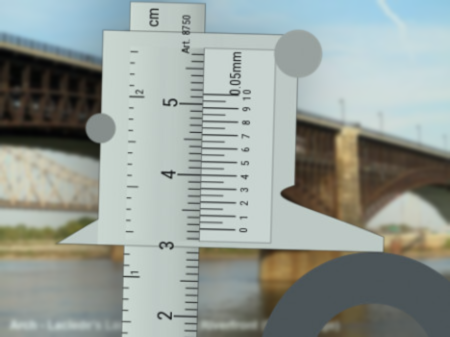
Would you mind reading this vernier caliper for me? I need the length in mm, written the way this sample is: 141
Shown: 32.4
